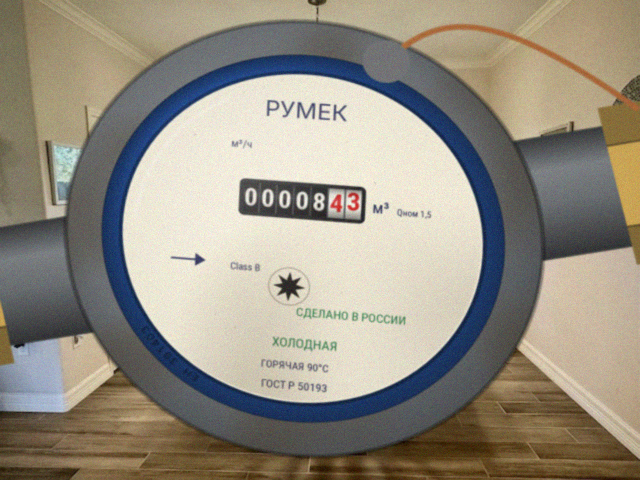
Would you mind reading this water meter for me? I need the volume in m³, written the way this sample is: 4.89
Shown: 8.43
